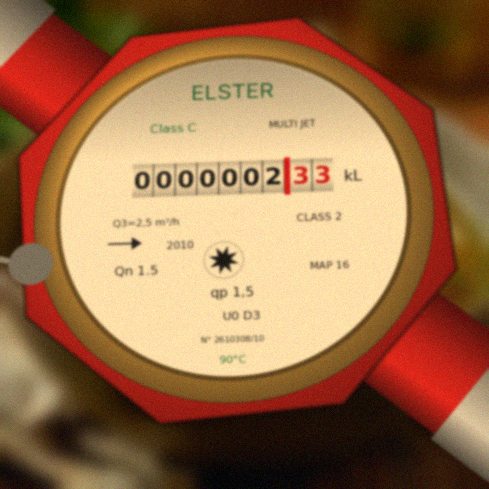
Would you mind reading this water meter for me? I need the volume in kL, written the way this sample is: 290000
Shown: 2.33
